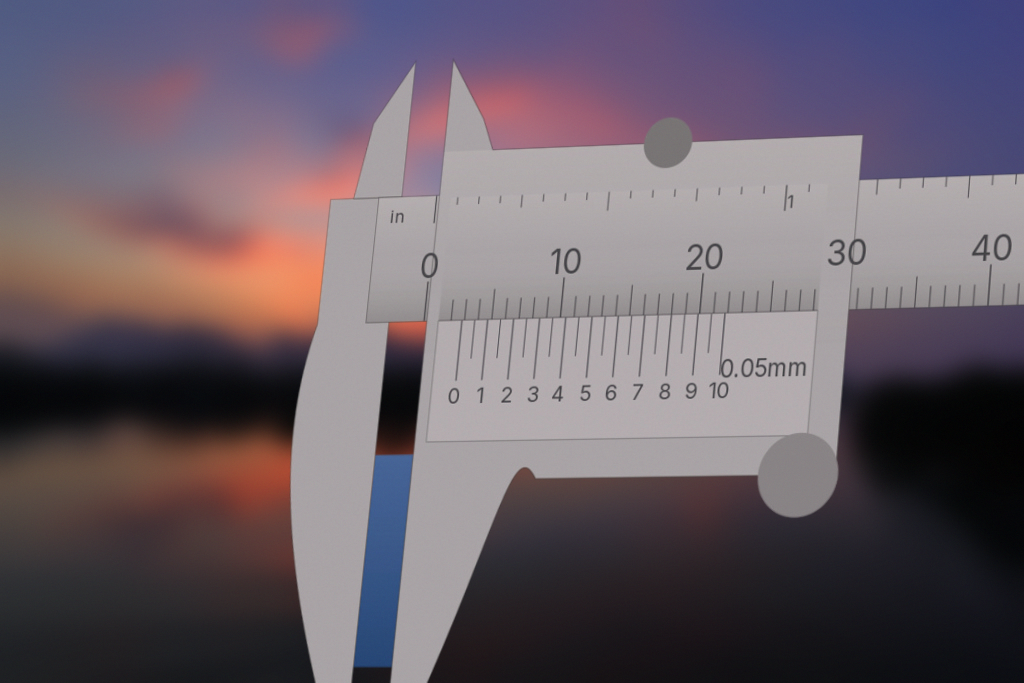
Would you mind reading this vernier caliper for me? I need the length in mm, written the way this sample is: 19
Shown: 2.8
